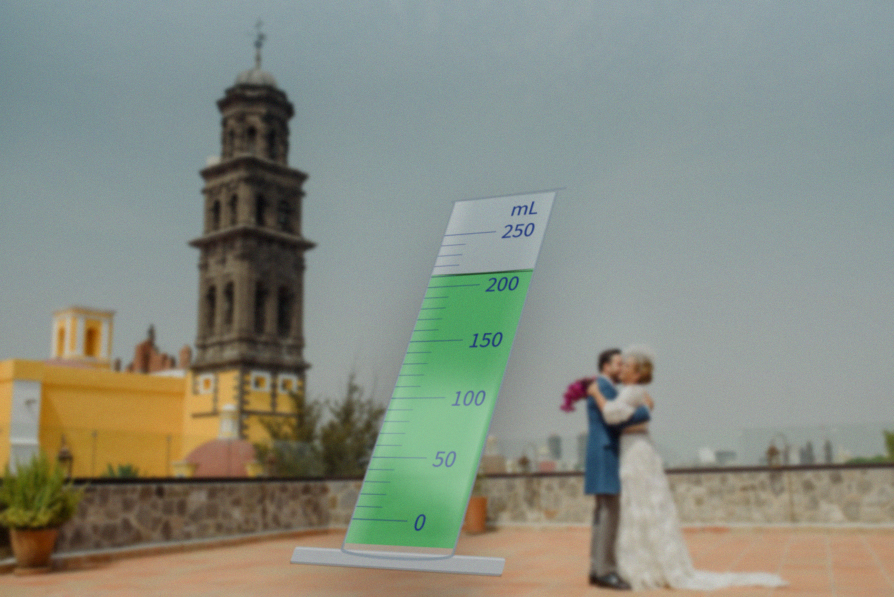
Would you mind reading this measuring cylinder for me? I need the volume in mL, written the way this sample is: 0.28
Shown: 210
